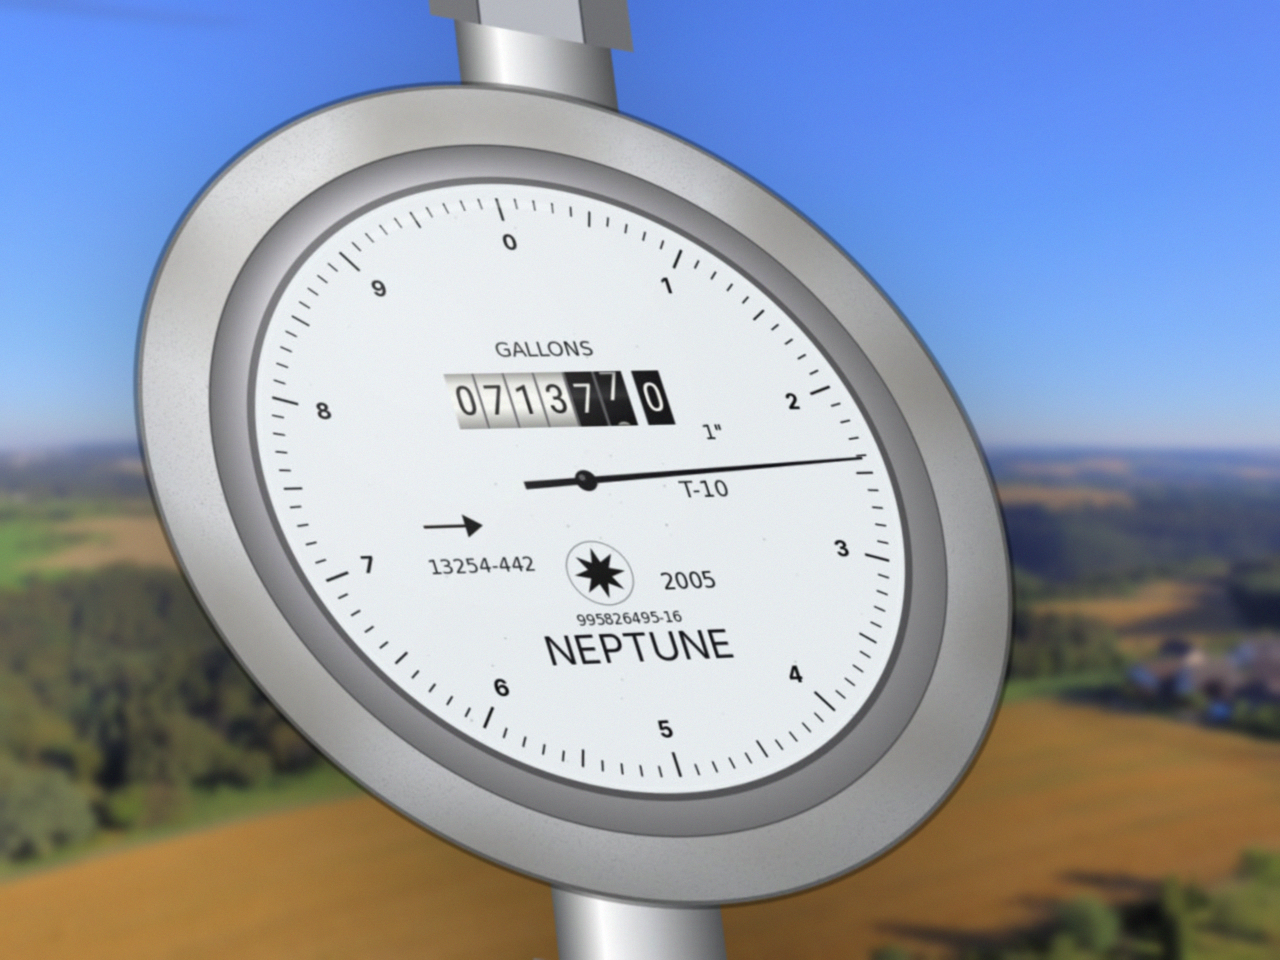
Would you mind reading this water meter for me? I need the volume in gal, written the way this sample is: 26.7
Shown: 713772.4
